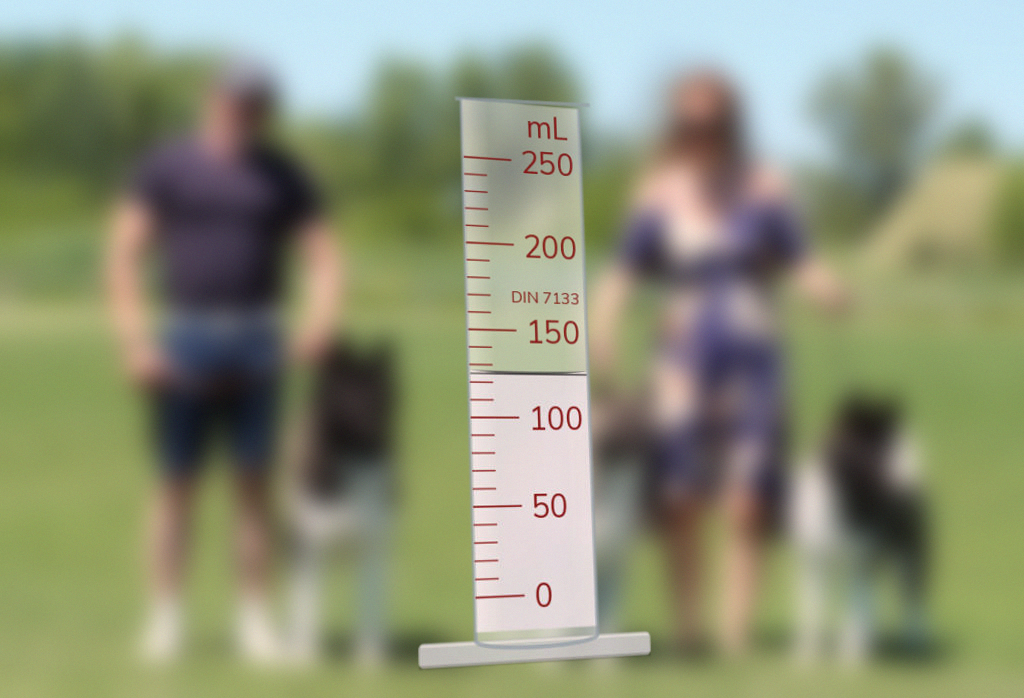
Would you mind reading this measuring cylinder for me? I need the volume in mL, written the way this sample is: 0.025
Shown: 125
